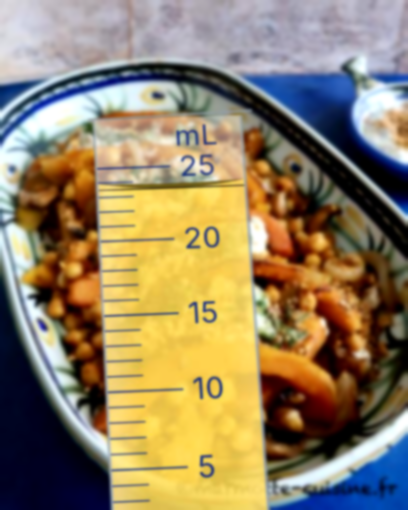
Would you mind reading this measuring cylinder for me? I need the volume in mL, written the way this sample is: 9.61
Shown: 23.5
